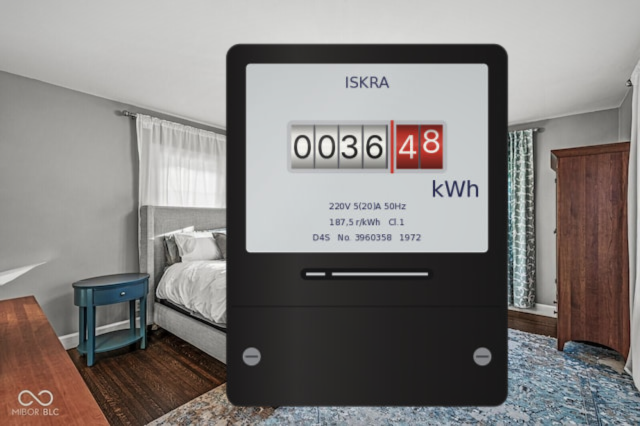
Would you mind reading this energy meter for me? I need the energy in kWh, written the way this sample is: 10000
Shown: 36.48
